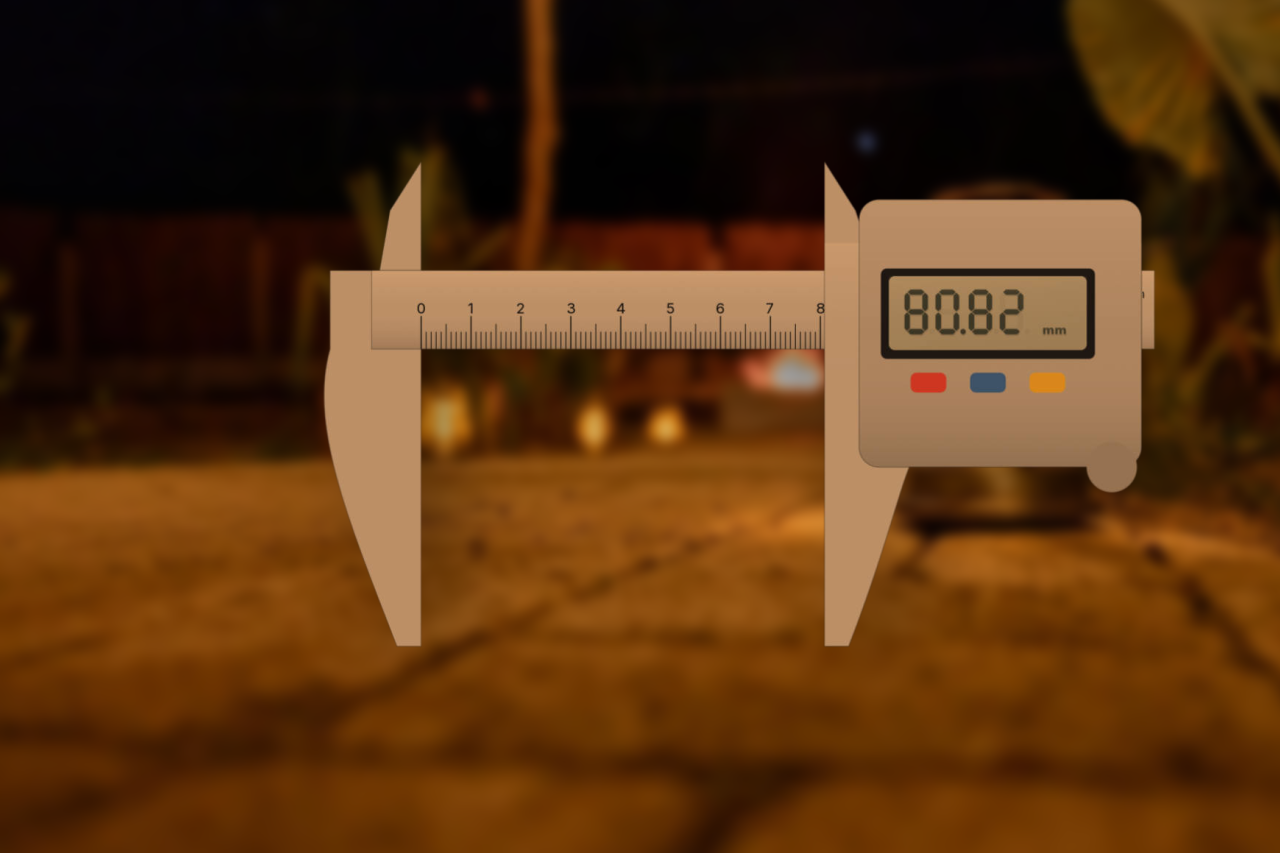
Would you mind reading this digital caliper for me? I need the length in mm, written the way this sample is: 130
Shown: 80.82
